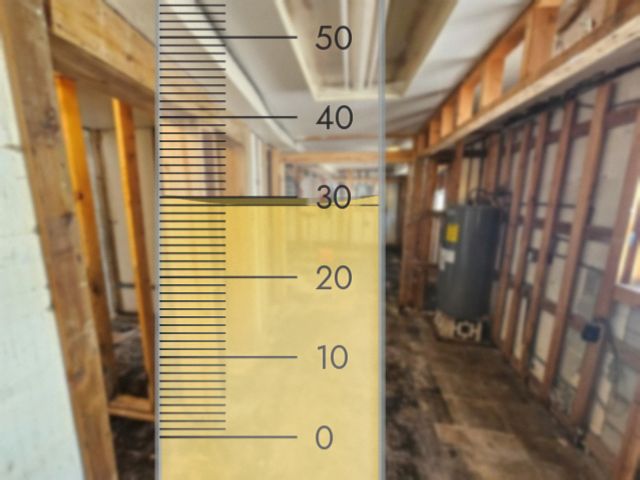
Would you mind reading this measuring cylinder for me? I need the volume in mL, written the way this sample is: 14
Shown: 29
